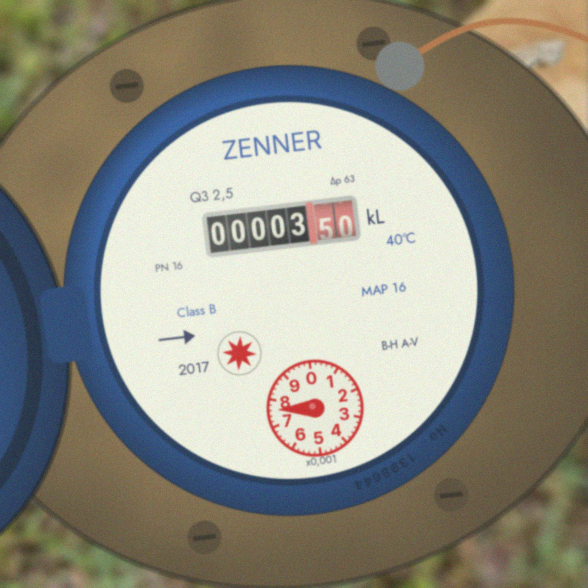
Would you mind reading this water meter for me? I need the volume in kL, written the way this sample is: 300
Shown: 3.497
